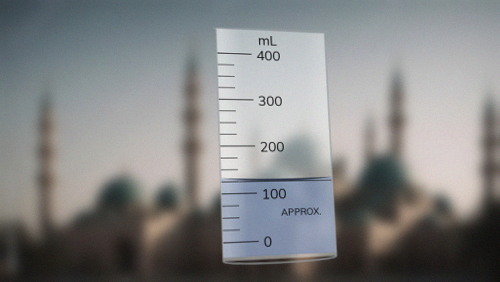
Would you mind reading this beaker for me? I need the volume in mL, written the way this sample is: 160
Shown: 125
